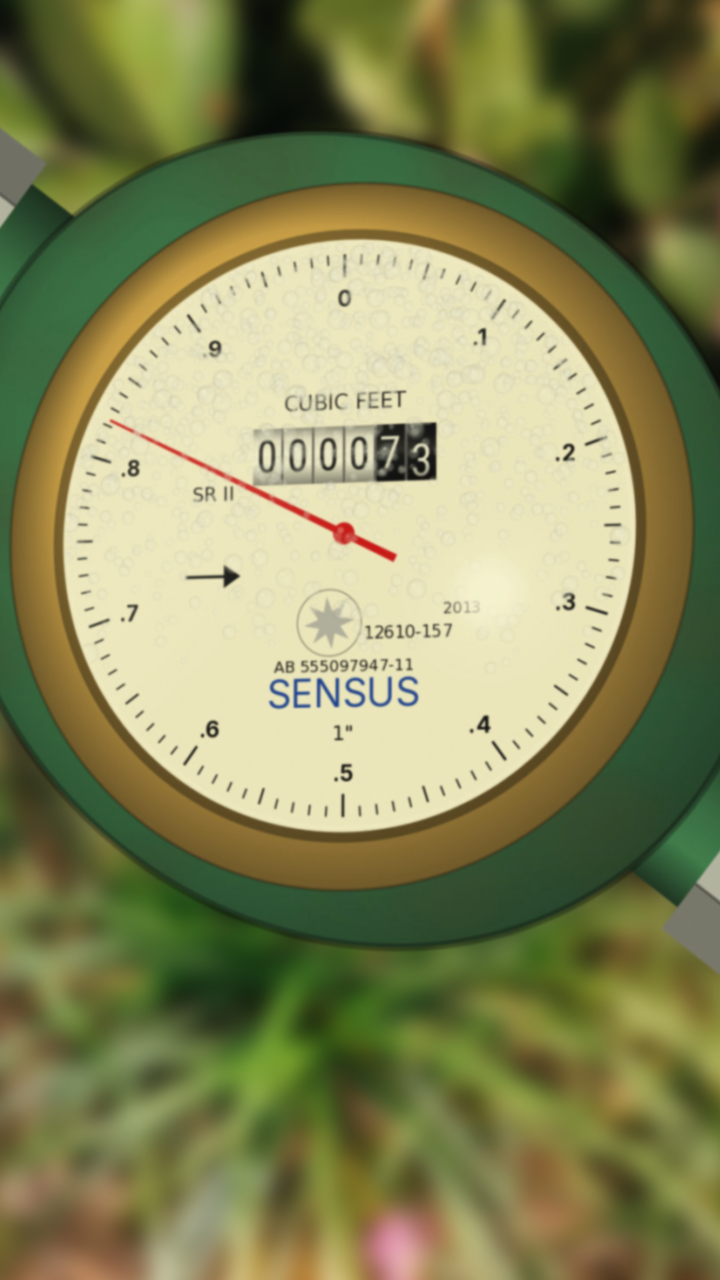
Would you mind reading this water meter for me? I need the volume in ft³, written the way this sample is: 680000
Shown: 72.82
